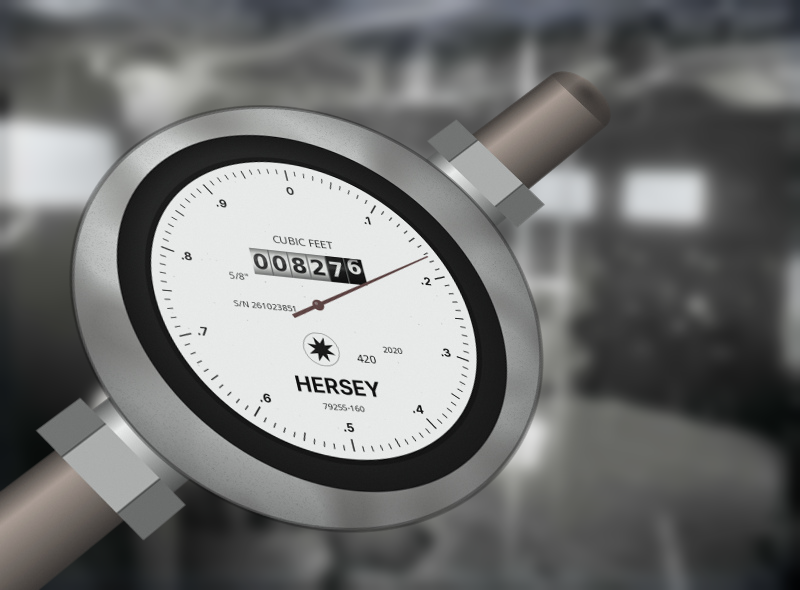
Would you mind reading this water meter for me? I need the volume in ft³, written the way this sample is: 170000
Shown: 8276.17
